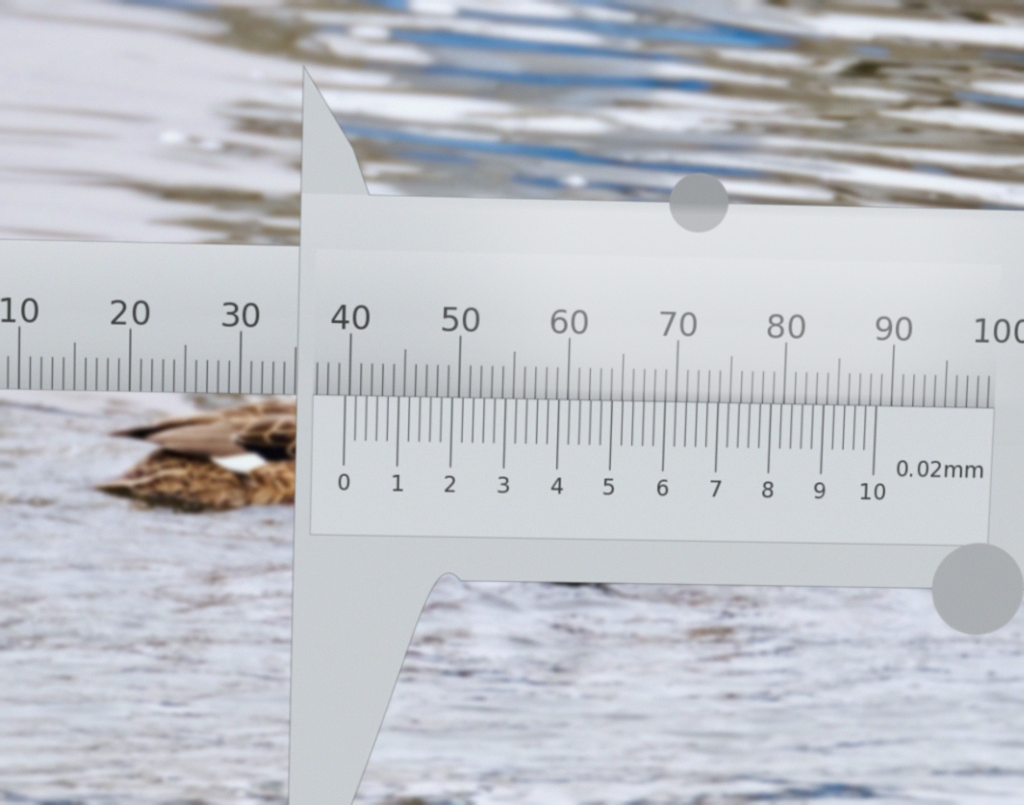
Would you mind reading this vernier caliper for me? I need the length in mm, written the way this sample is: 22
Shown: 39.6
